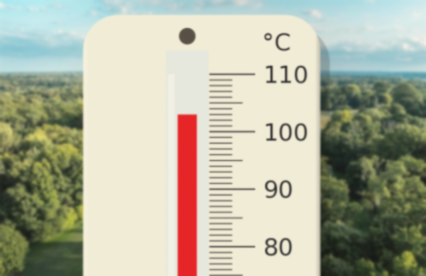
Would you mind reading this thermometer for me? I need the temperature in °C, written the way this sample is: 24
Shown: 103
